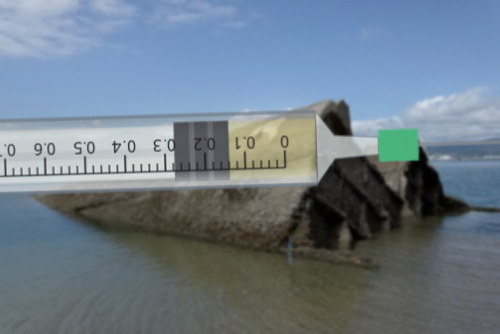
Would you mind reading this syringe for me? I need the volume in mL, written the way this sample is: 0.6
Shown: 0.14
